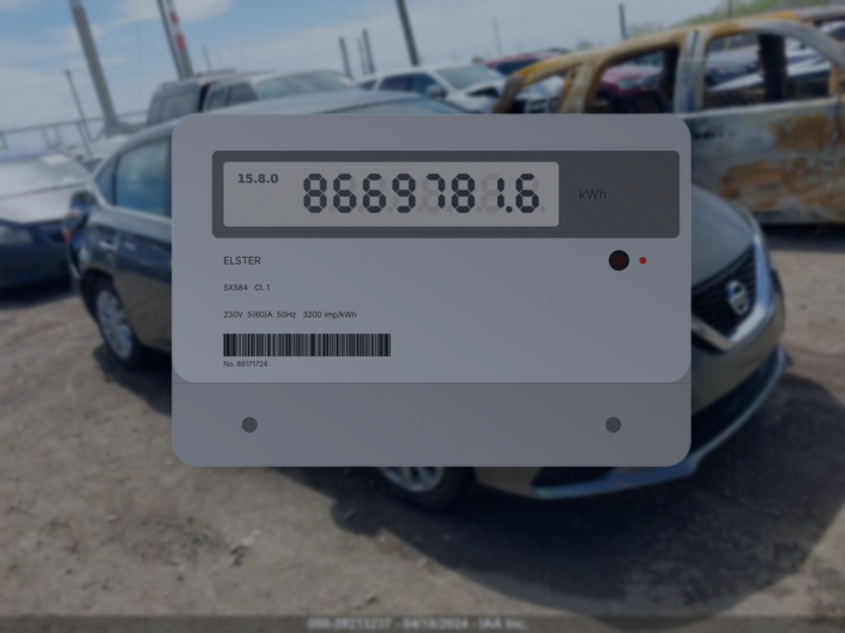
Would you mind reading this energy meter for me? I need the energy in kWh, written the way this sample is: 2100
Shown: 8669781.6
